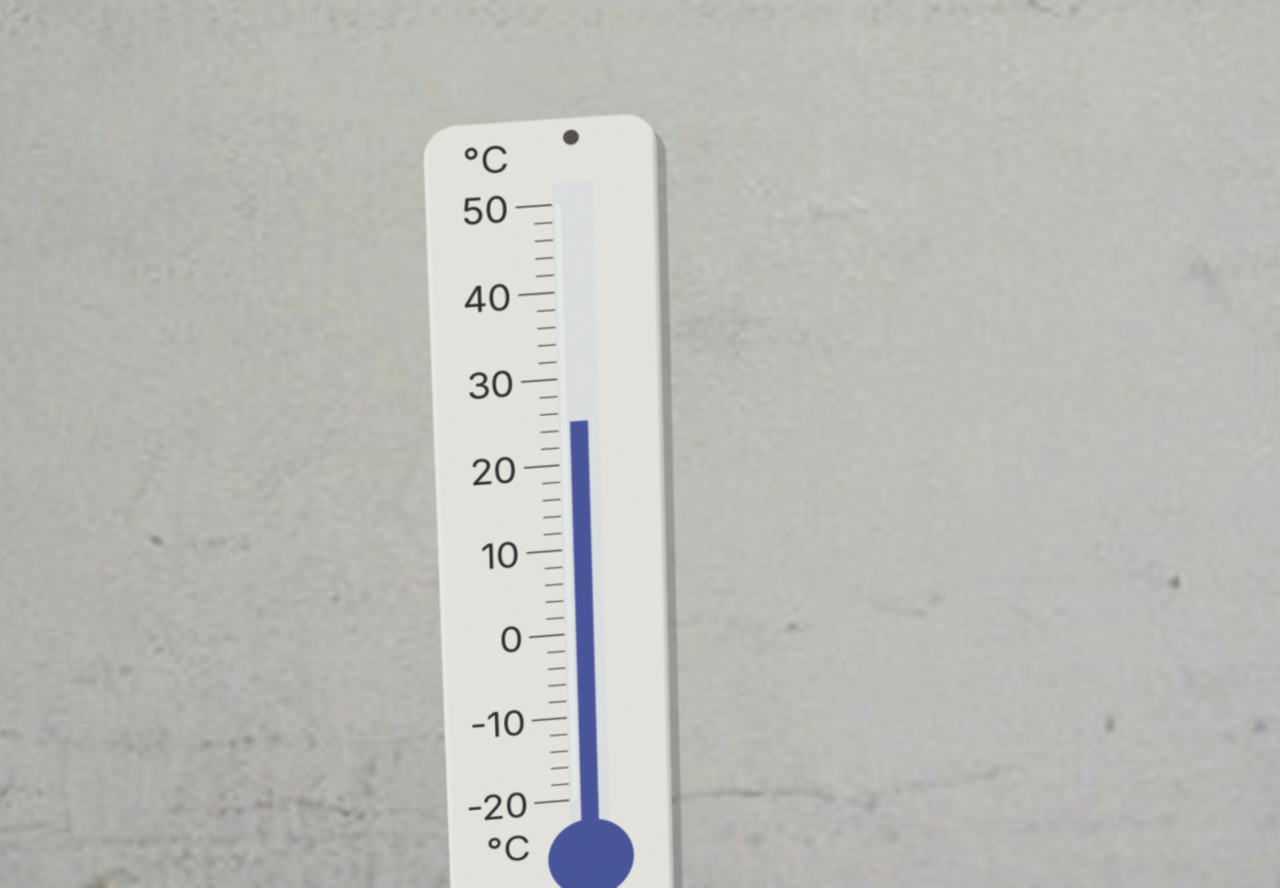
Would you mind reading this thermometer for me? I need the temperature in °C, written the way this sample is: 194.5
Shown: 25
